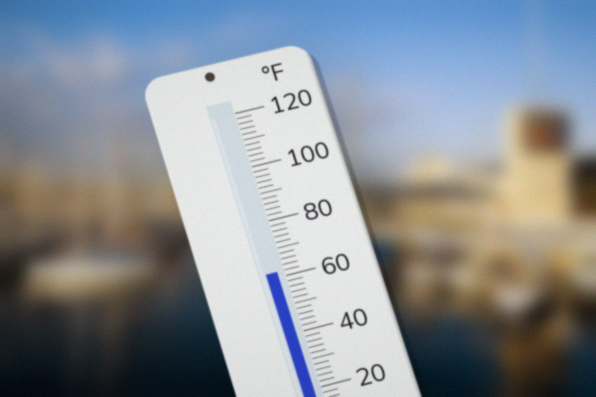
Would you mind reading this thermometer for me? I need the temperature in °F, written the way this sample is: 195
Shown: 62
